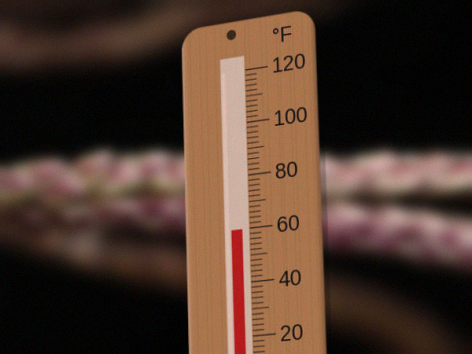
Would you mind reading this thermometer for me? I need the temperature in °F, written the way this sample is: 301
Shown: 60
